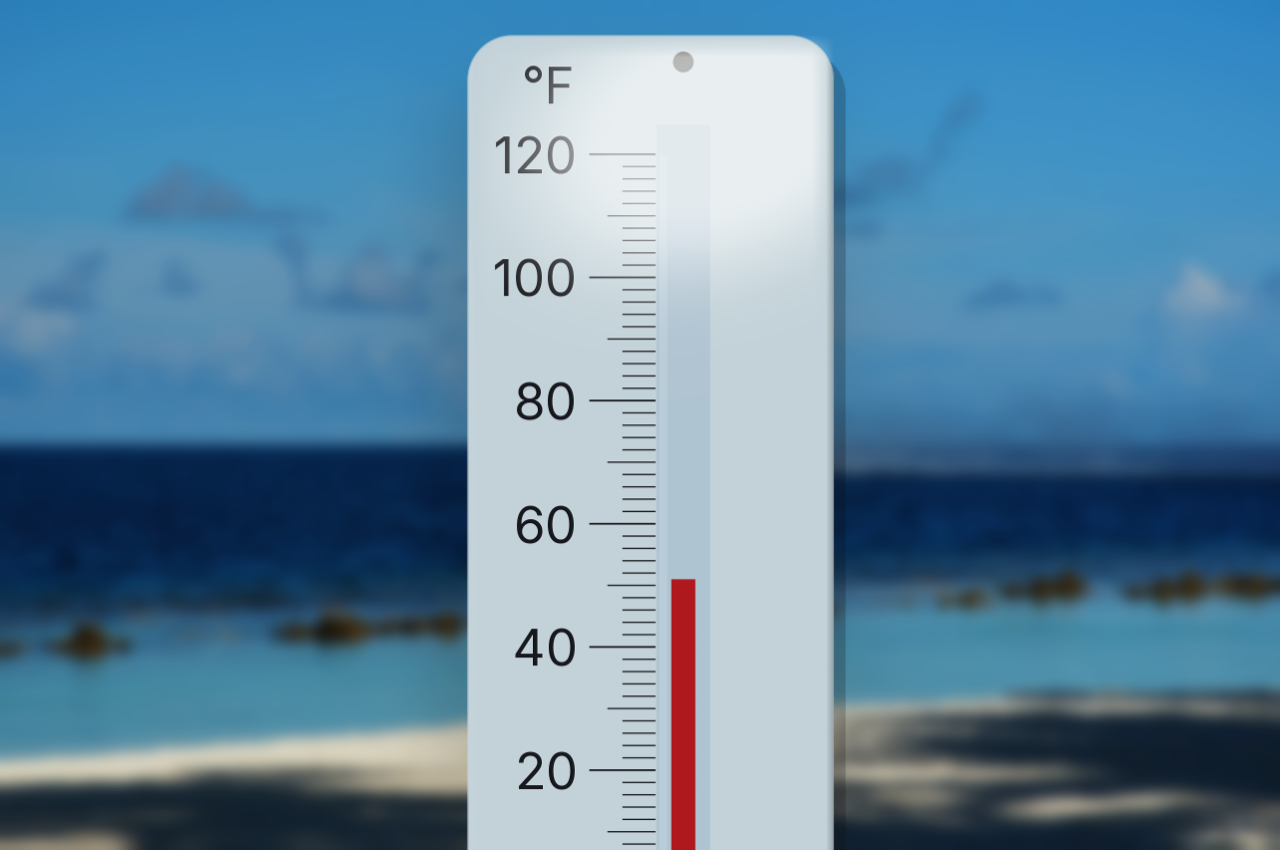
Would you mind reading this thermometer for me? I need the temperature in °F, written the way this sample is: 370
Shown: 51
